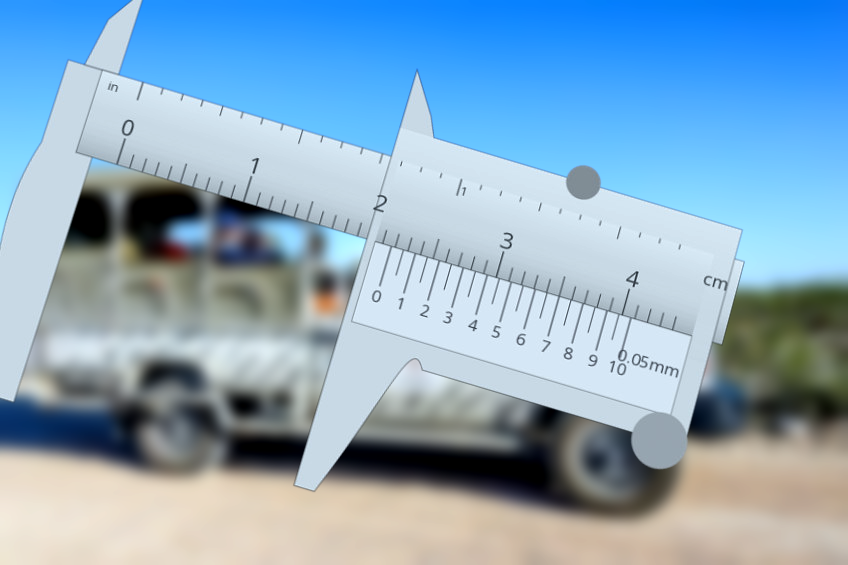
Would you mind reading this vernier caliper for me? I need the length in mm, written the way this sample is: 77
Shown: 21.7
